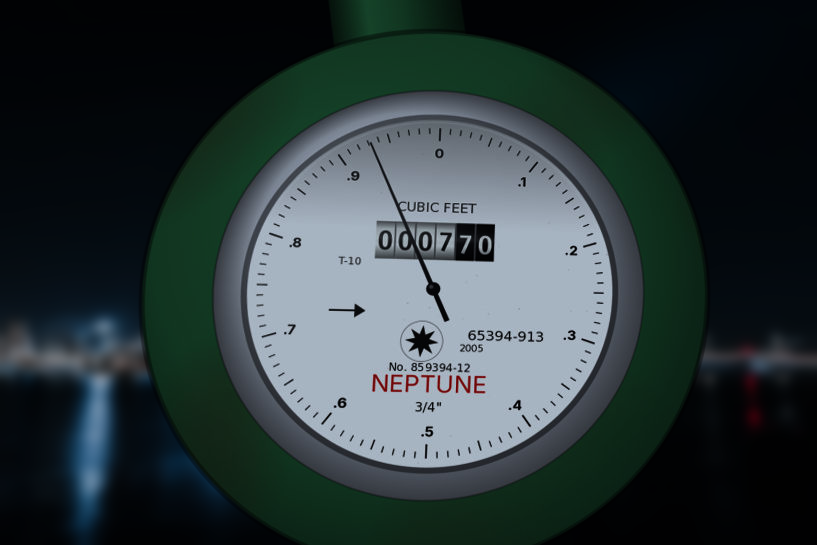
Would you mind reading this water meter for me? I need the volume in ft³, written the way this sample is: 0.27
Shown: 769.93
